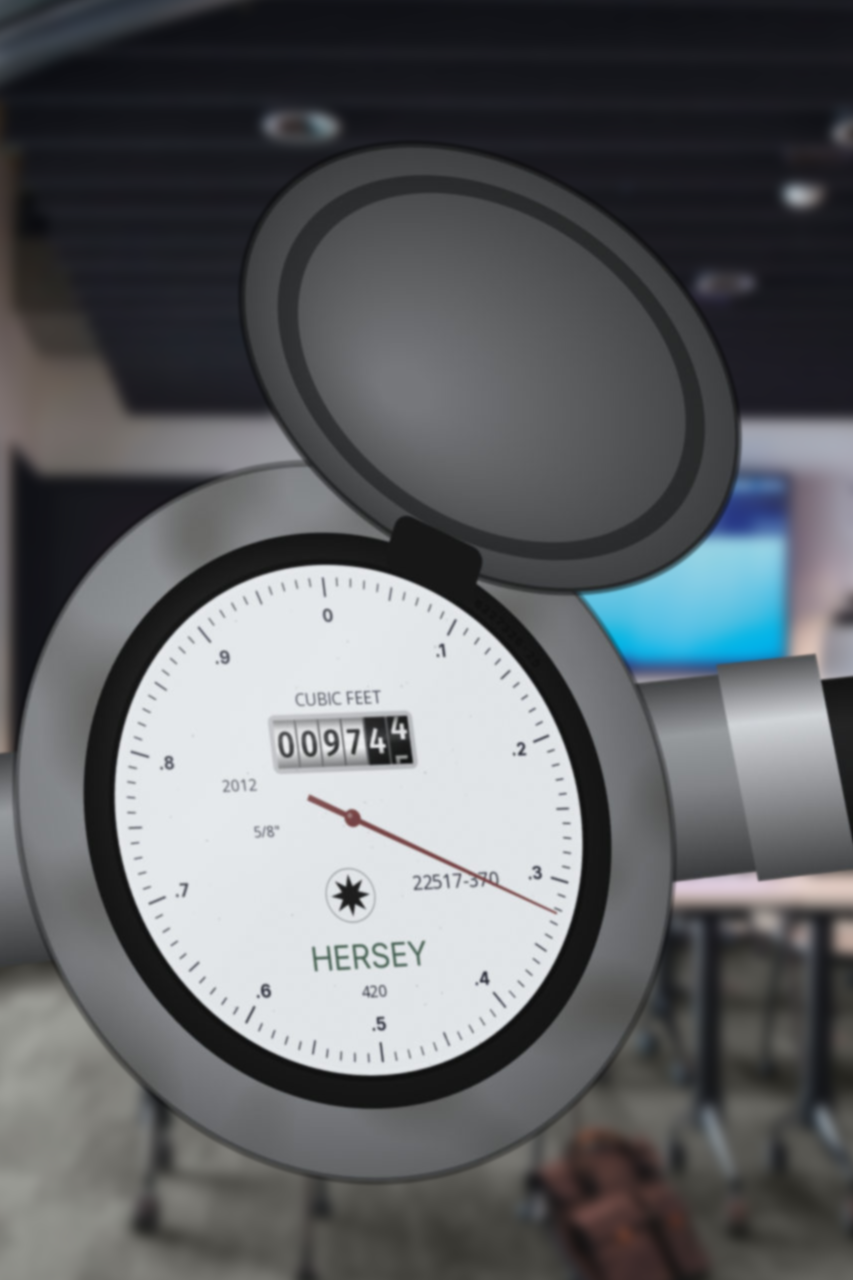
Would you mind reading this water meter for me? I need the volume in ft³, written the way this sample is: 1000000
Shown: 9744.32
